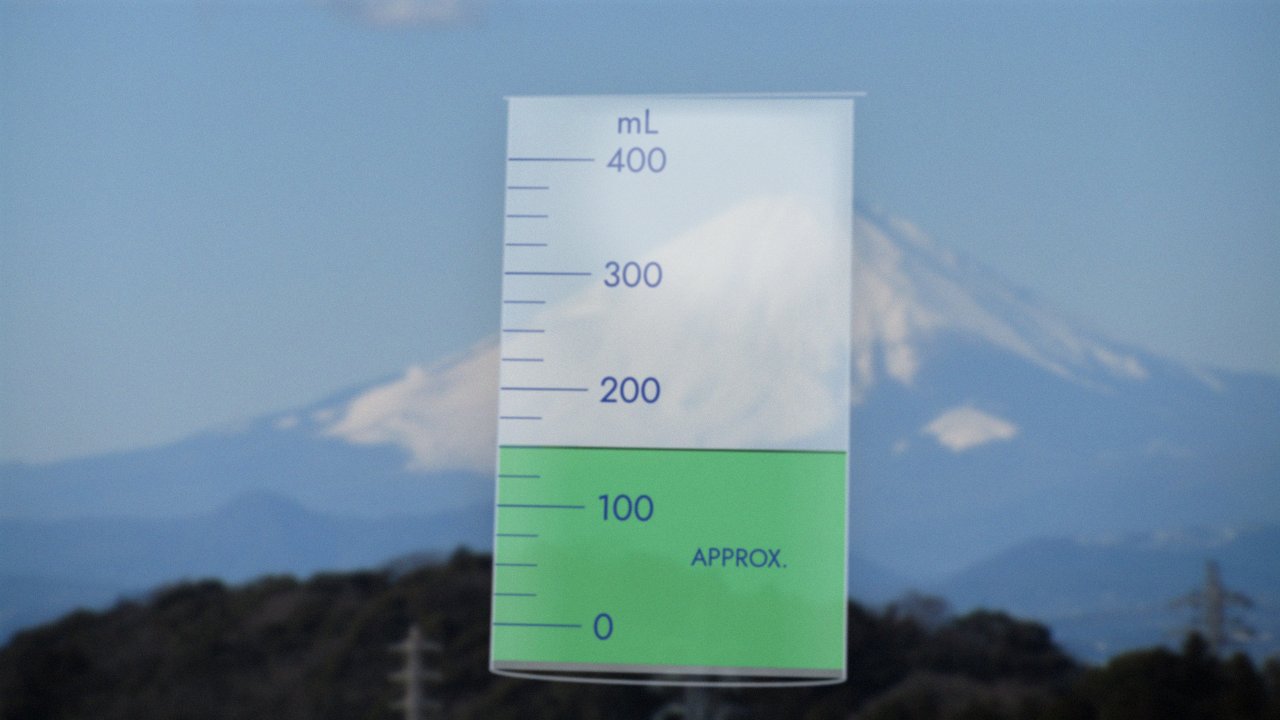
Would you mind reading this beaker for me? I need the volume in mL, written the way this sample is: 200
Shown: 150
